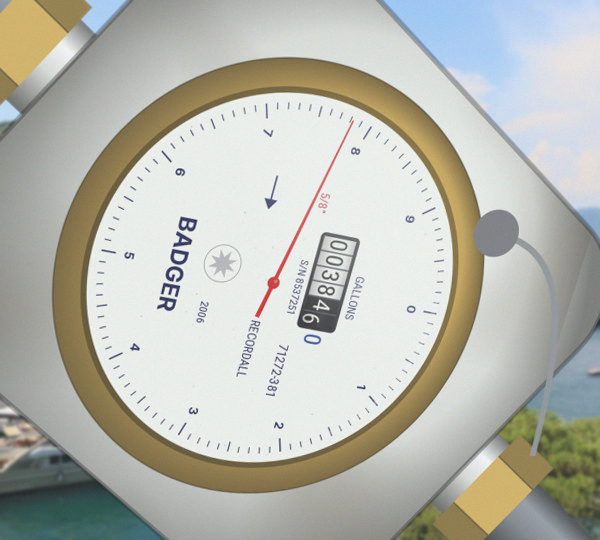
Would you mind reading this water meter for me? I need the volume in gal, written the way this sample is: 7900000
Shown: 38457.8
